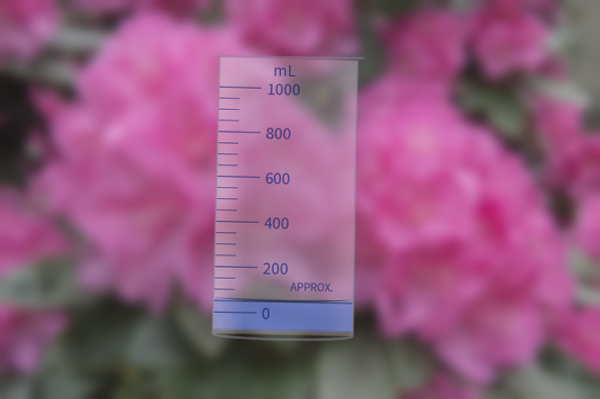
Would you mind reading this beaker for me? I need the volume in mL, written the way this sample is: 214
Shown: 50
